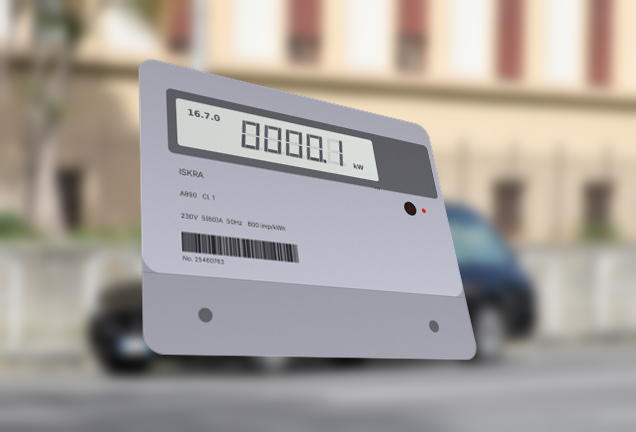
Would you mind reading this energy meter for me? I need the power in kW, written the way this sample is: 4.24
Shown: 0.1
